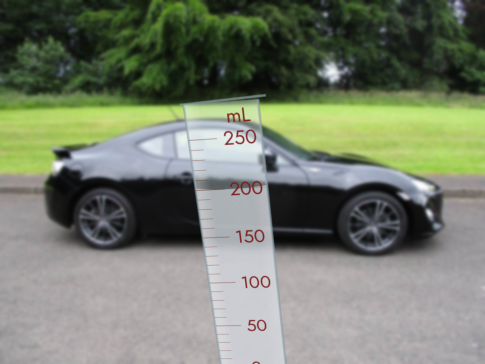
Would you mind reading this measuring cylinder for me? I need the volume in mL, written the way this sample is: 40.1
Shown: 200
